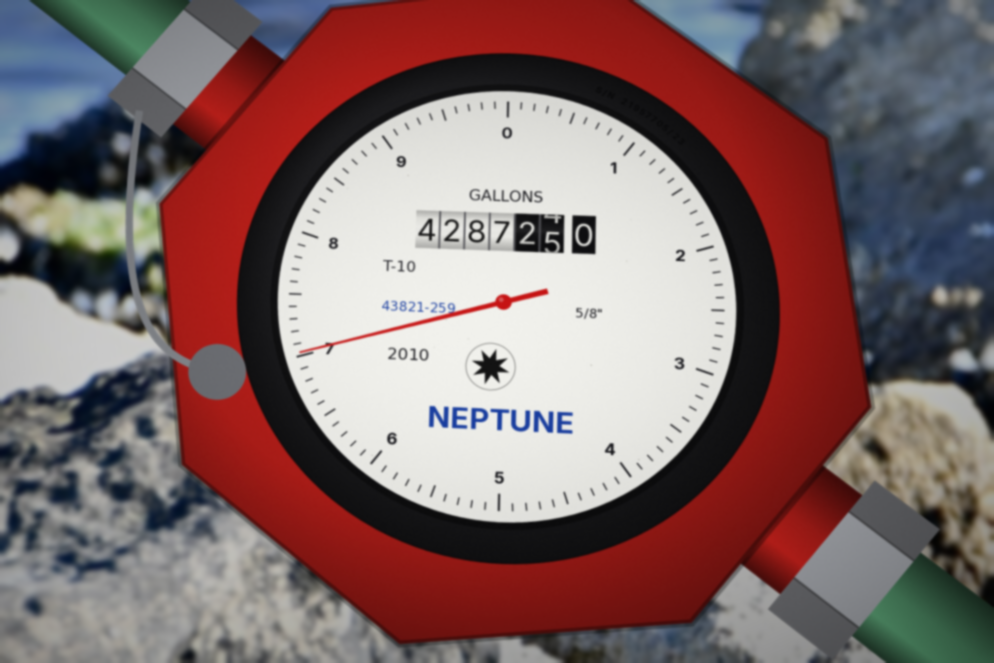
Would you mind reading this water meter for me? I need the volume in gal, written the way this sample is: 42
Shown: 4287247.0
